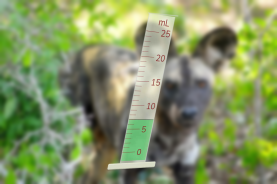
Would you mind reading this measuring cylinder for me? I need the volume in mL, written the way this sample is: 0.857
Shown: 7
